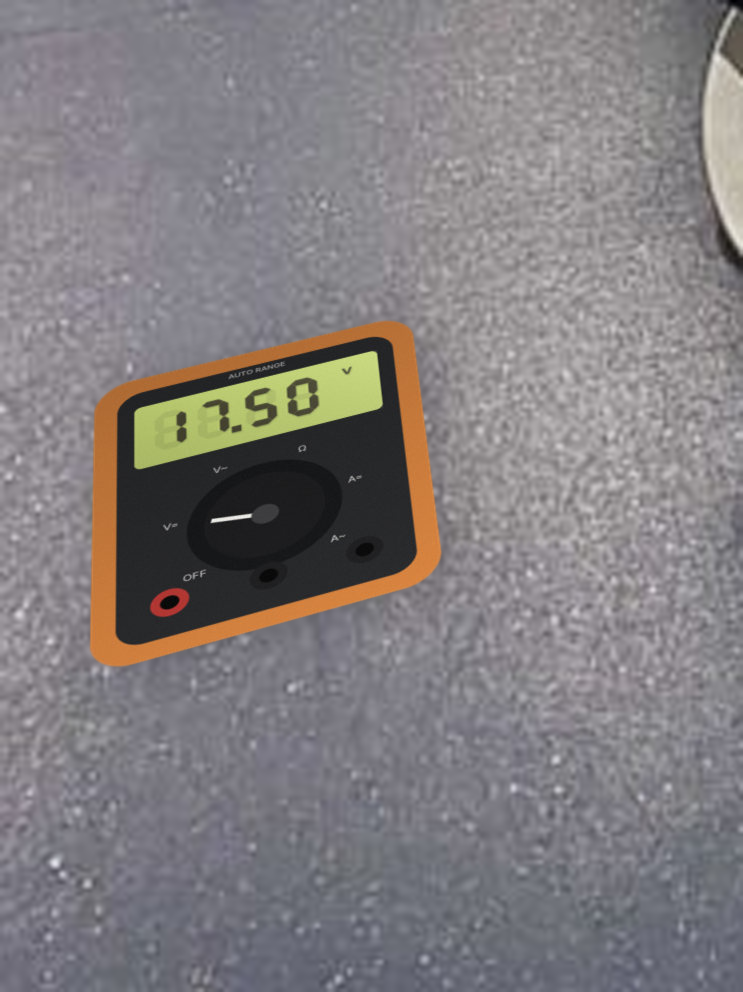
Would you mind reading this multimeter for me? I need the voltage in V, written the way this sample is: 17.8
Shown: 17.50
